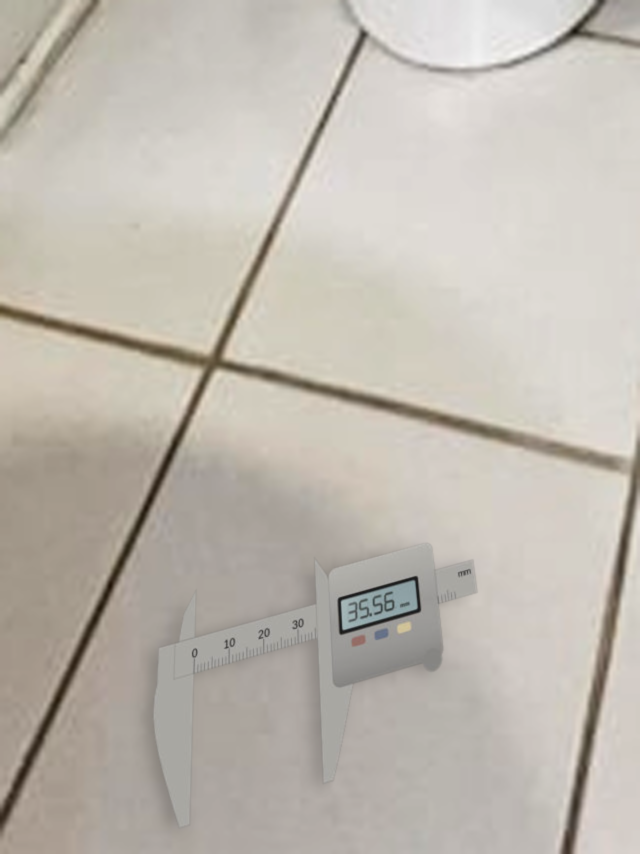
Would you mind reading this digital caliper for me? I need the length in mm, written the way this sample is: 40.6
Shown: 35.56
